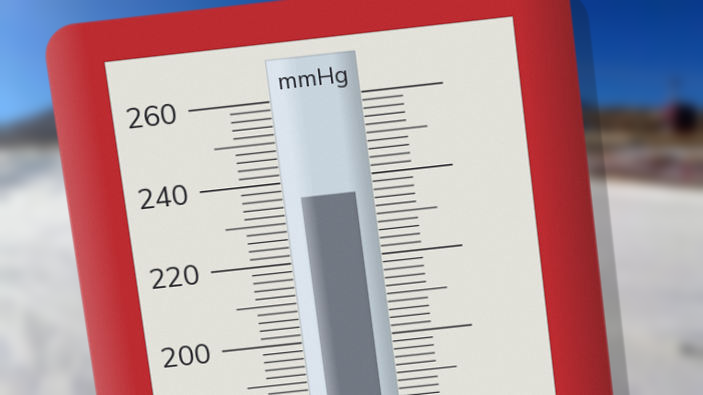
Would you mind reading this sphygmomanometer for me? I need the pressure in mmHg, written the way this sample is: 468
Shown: 236
